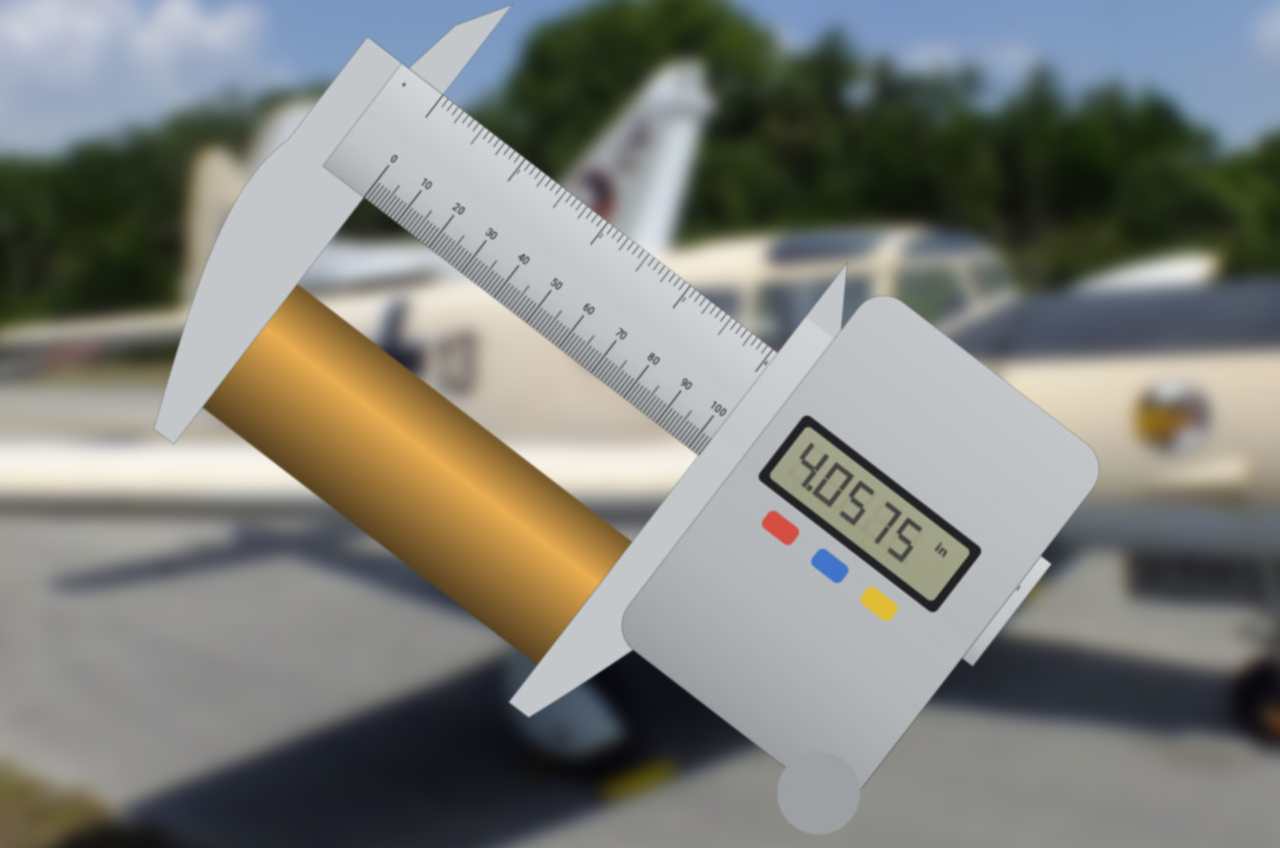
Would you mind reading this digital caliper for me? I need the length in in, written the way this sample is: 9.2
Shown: 4.0575
